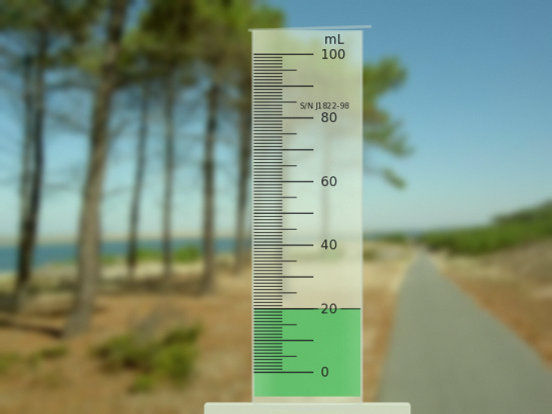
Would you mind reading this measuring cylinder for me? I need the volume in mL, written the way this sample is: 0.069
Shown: 20
